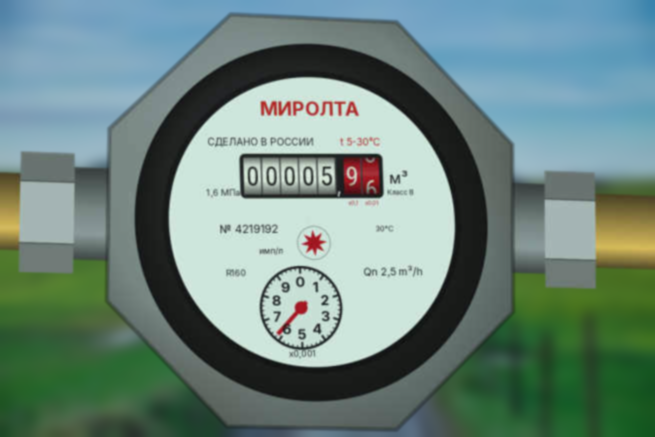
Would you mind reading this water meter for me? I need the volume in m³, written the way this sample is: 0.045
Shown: 5.956
